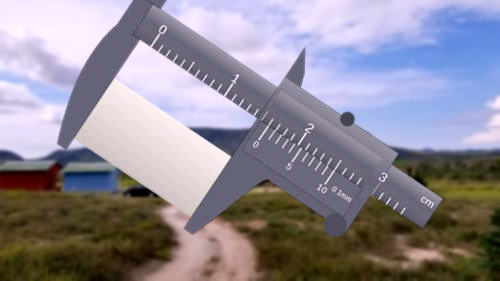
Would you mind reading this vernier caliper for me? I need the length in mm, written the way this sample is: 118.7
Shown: 16.0
